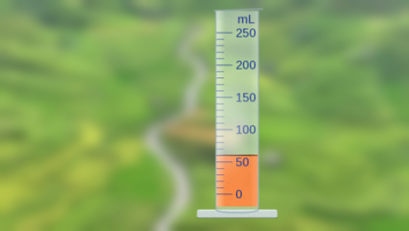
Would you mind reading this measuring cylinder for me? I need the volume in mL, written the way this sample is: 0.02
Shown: 60
